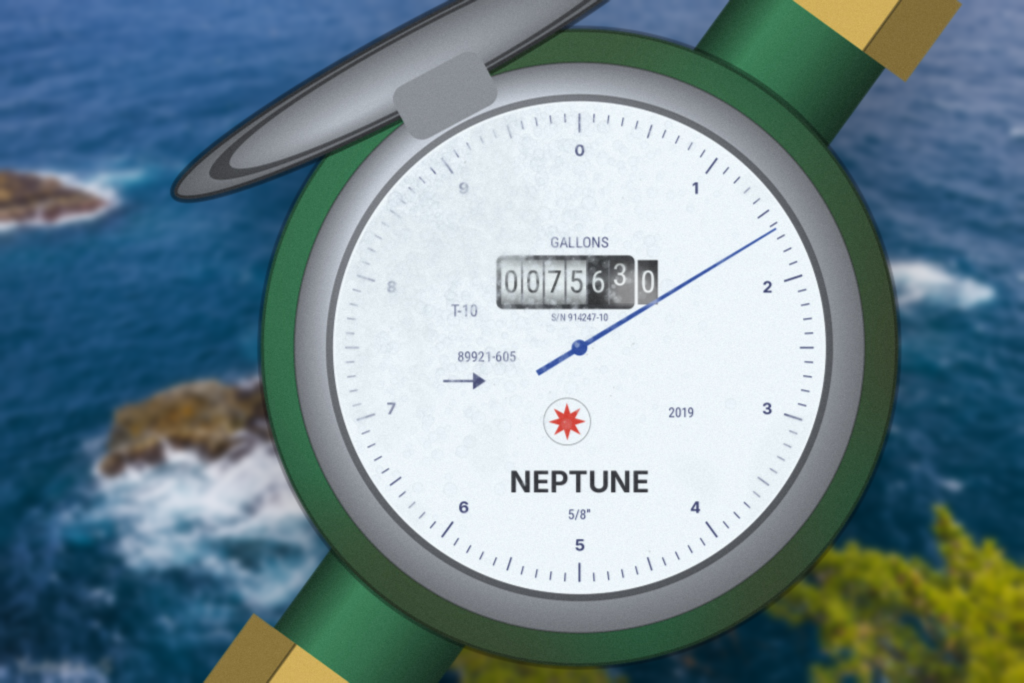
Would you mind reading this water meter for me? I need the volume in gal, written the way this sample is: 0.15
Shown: 75631.6
